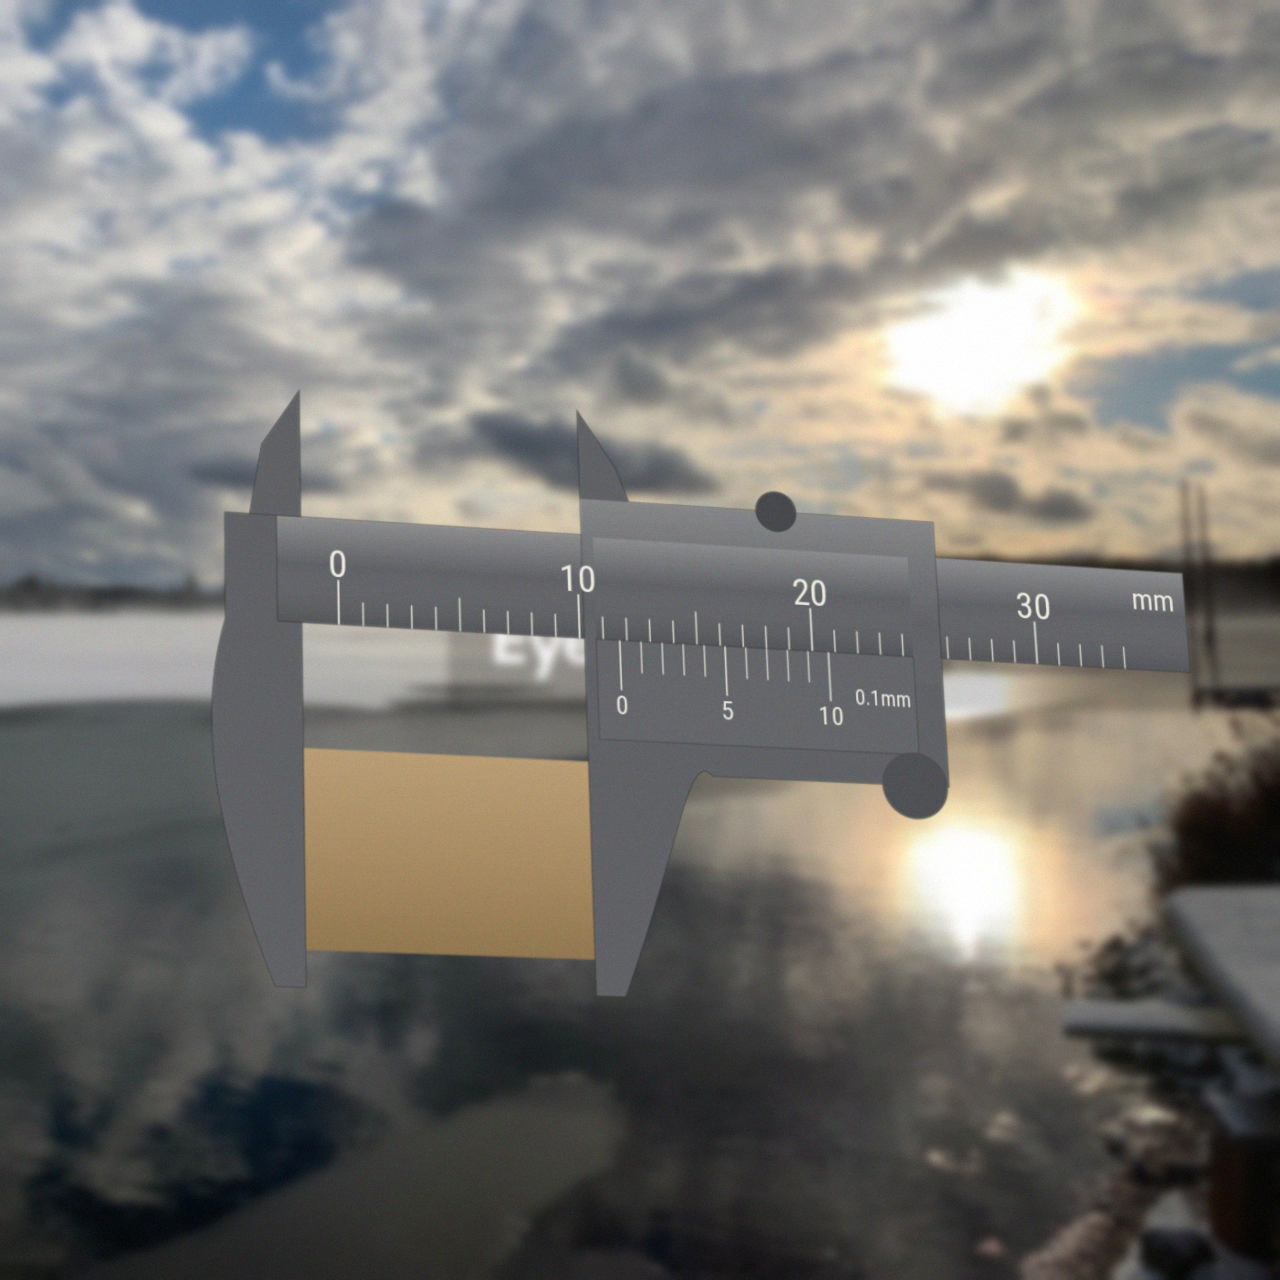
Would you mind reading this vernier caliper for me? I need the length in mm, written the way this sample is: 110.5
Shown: 11.7
